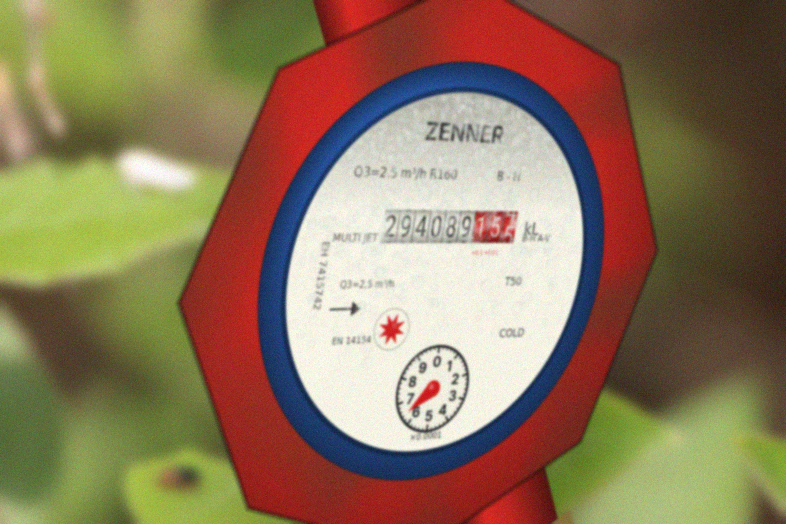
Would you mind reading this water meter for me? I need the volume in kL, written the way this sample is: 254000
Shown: 294089.1546
